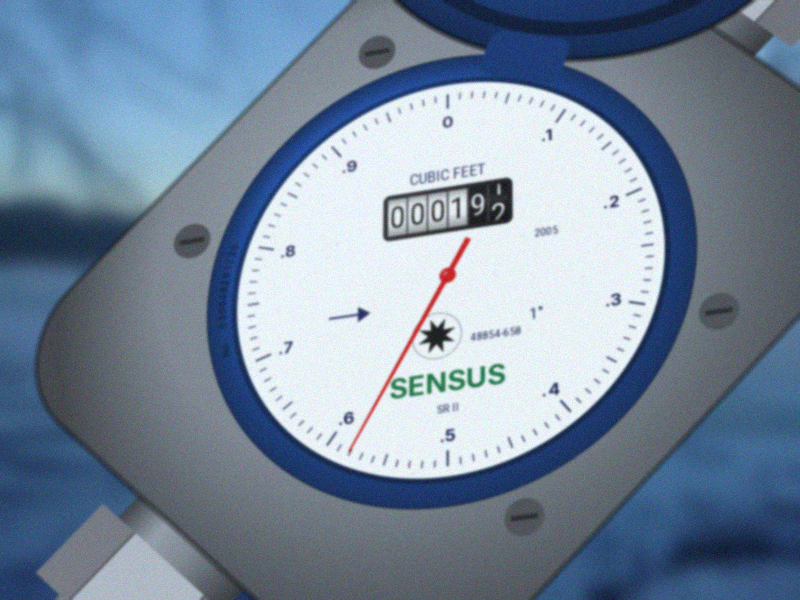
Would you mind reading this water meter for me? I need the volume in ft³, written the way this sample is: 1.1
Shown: 191.58
